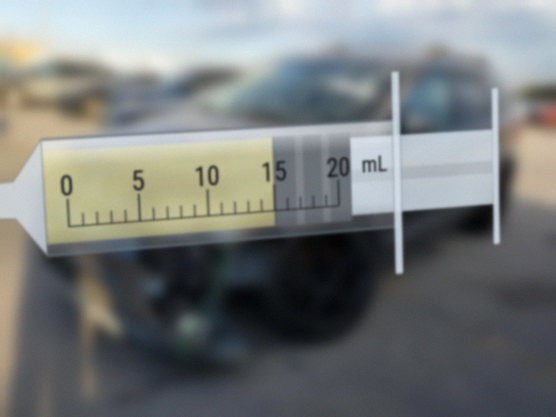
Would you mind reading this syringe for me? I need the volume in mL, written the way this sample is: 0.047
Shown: 15
